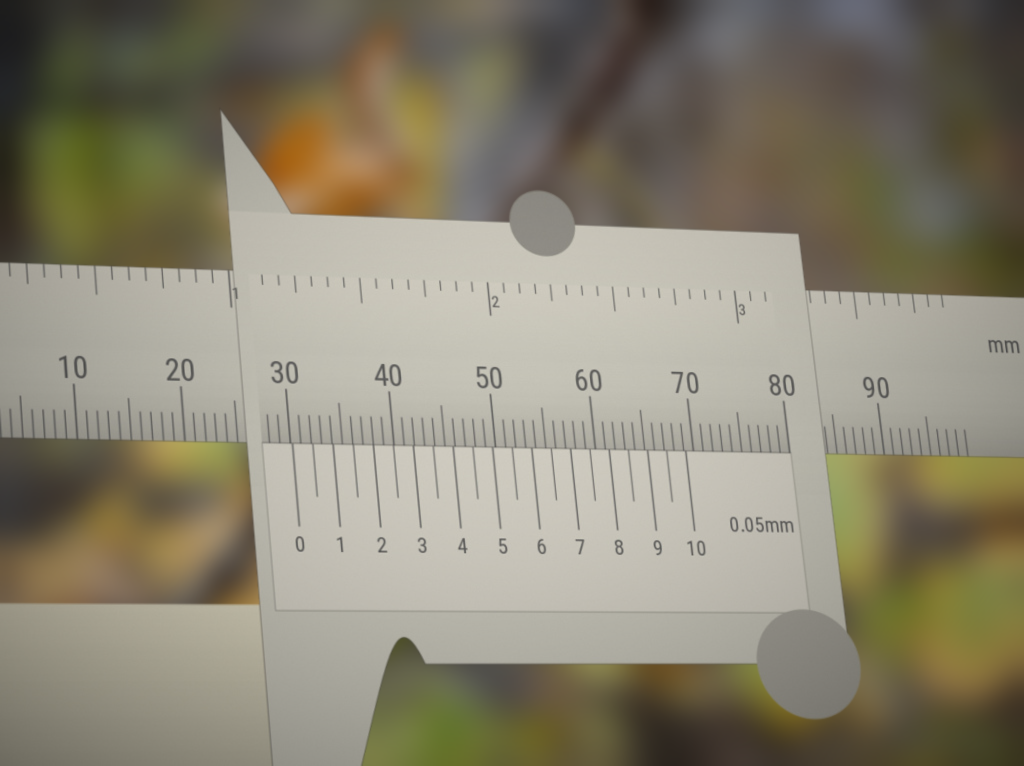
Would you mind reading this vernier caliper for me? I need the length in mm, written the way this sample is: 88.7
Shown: 30.2
